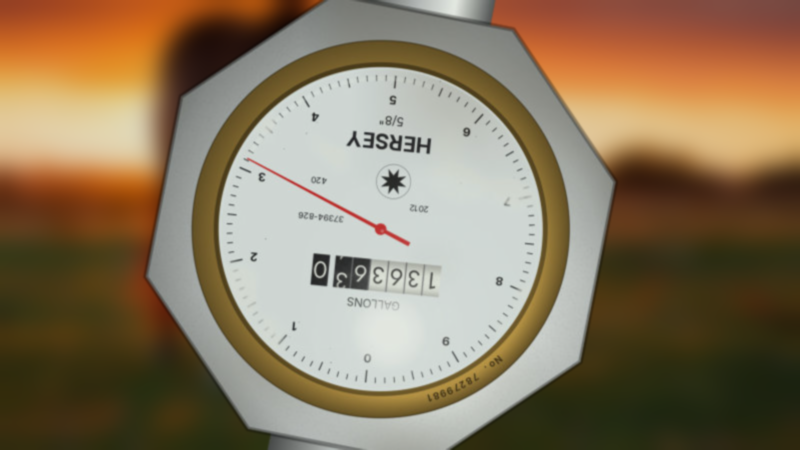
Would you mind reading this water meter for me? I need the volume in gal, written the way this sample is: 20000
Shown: 1363633.1
